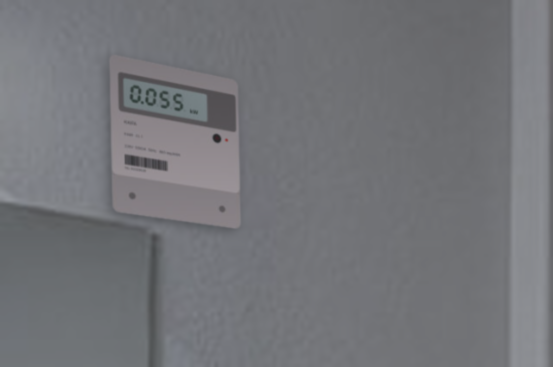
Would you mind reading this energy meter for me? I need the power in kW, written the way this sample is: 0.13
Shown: 0.055
